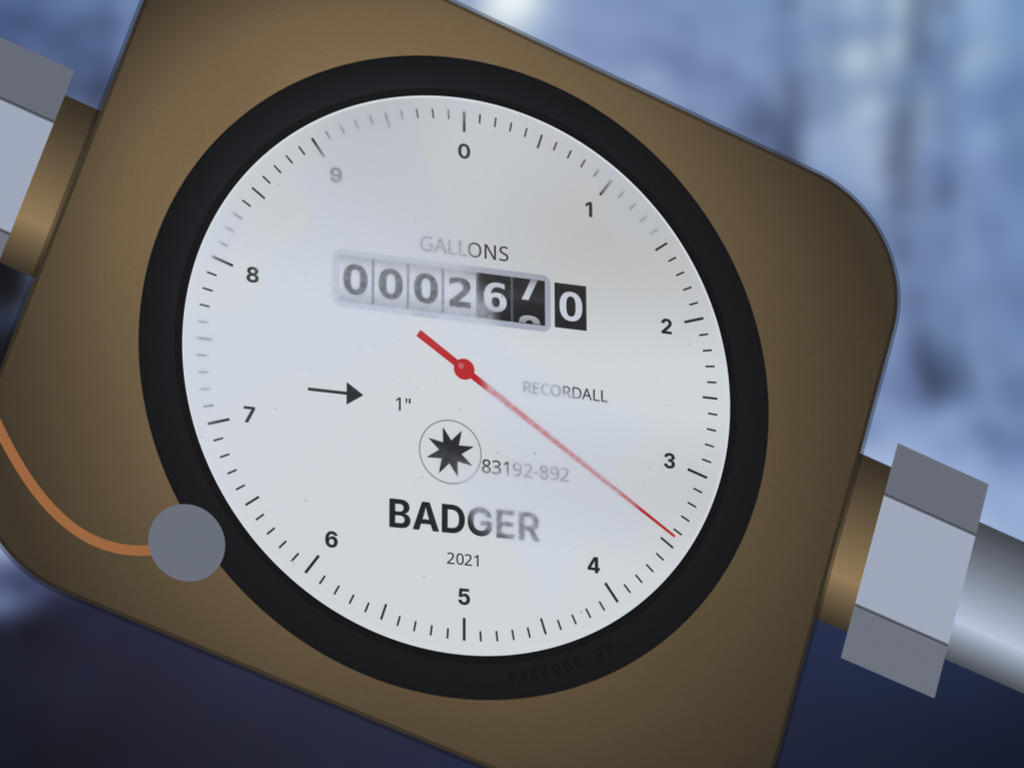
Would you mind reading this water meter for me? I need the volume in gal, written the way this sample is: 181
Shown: 2673.4
